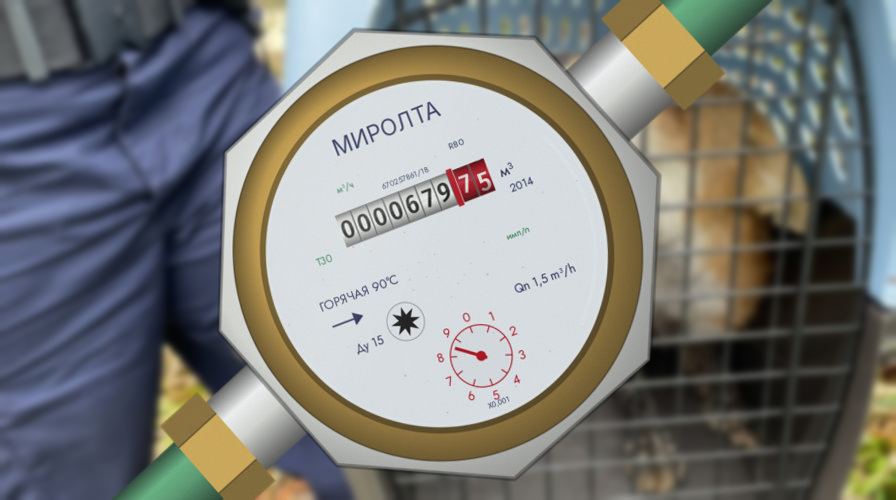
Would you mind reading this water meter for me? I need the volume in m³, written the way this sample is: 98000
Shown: 679.748
